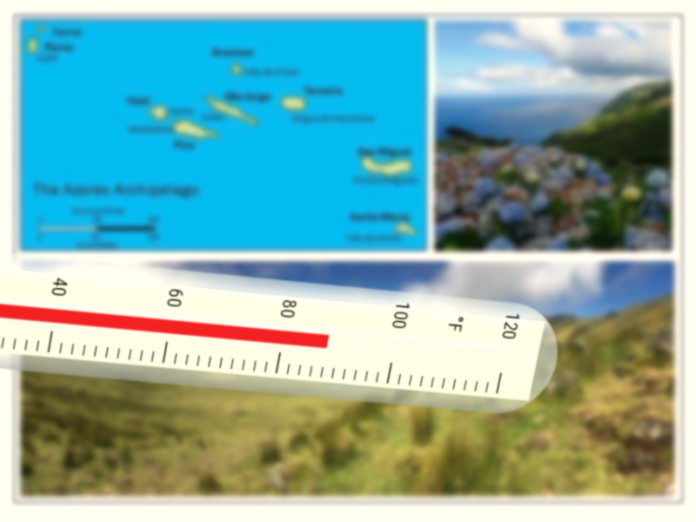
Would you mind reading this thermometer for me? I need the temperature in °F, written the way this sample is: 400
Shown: 88
